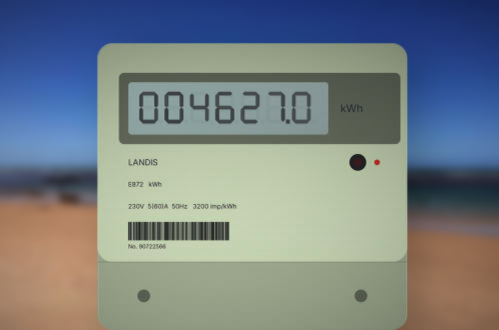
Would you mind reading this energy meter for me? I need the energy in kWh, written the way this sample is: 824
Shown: 4627.0
